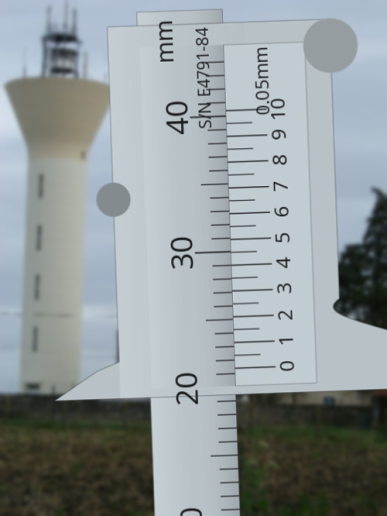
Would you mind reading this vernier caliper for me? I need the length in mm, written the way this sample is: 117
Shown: 21.4
